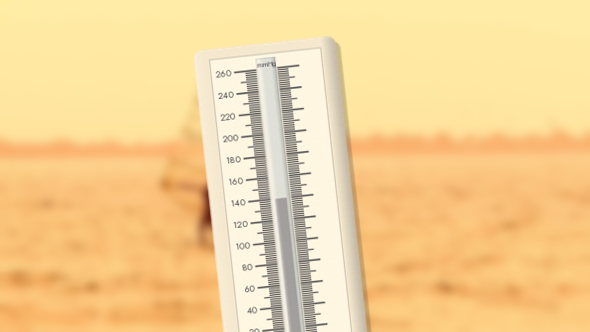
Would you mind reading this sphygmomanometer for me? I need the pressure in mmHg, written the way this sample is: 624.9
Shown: 140
